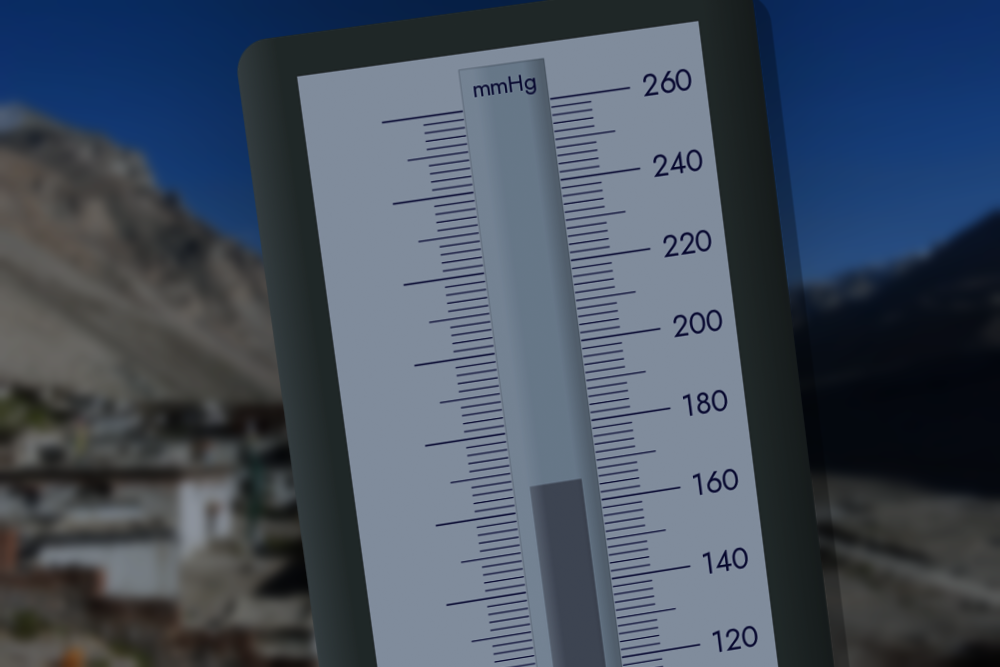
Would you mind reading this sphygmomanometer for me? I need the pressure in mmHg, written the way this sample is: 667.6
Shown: 166
